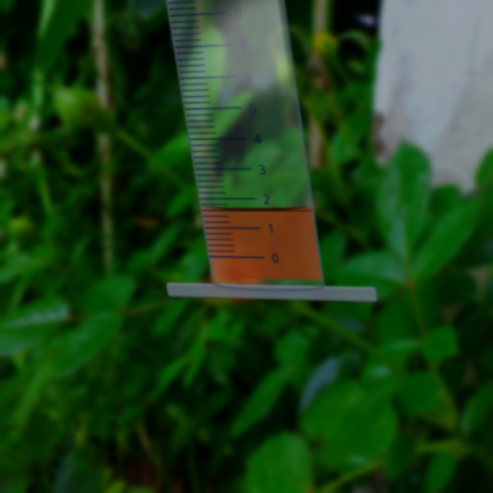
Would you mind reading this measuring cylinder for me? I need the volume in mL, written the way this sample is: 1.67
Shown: 1.6
